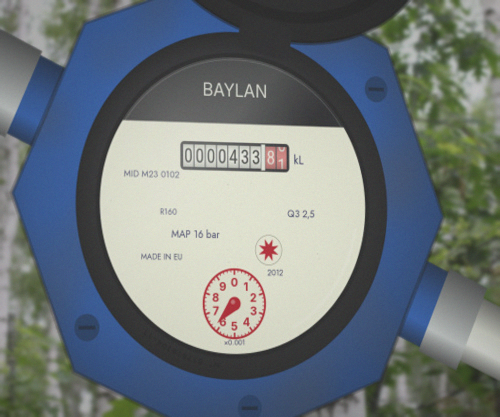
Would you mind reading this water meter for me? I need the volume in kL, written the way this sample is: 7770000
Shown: 433.806
